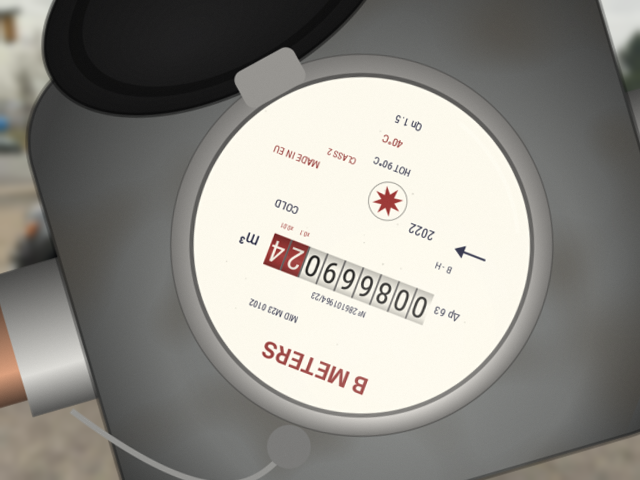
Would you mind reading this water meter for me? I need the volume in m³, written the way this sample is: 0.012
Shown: 86690.24
